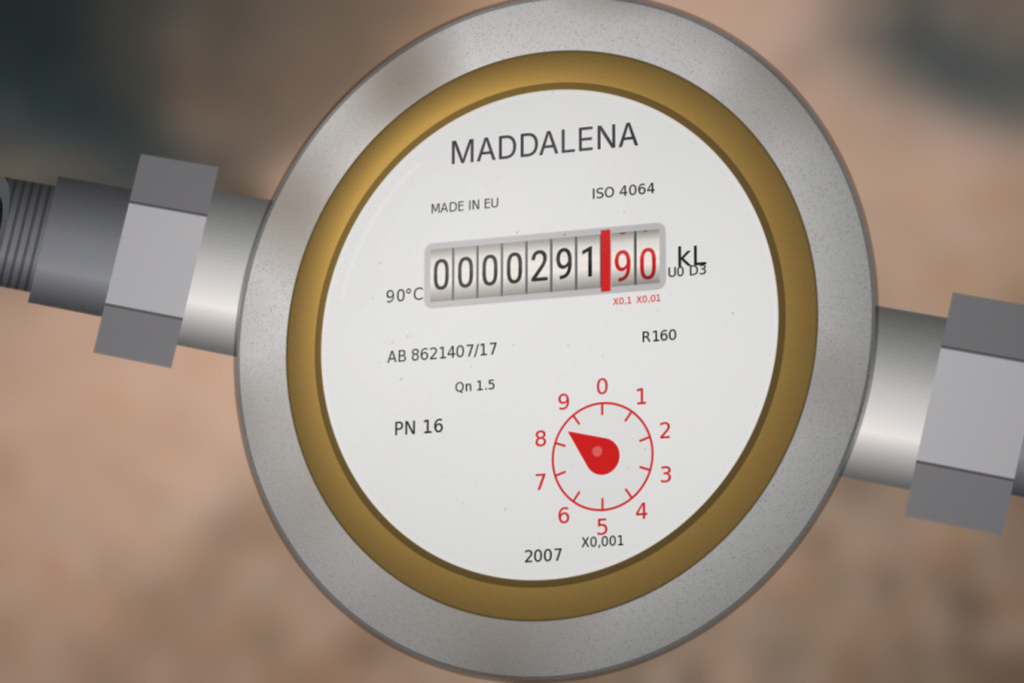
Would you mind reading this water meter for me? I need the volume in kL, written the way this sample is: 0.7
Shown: 291.898
